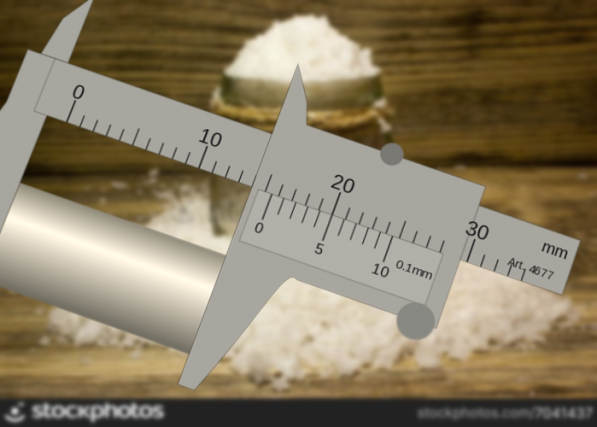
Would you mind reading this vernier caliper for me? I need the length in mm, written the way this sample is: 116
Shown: 15.5
